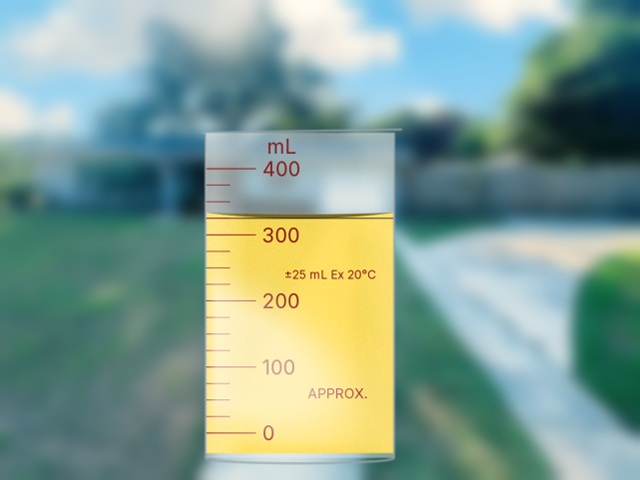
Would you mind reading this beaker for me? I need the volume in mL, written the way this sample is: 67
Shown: 325
